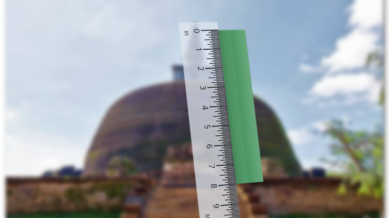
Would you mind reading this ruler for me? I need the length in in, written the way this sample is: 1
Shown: 8
